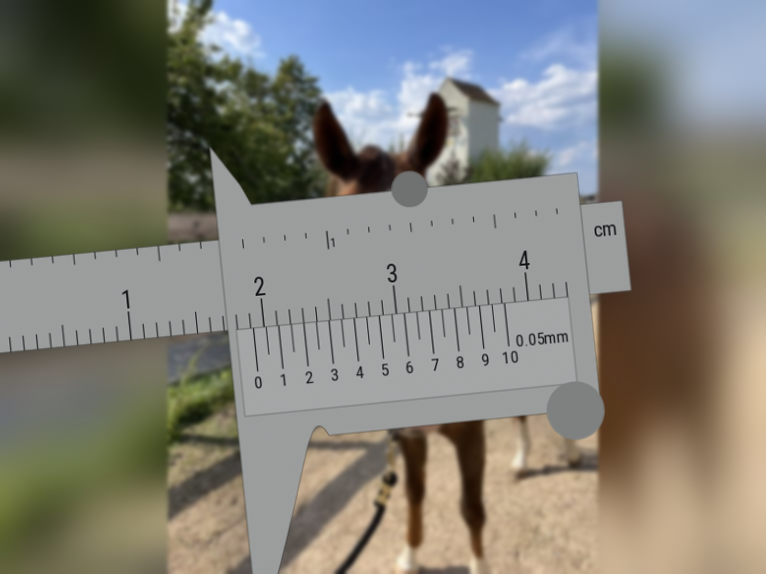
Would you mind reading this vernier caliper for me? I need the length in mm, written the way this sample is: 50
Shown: 19.2
